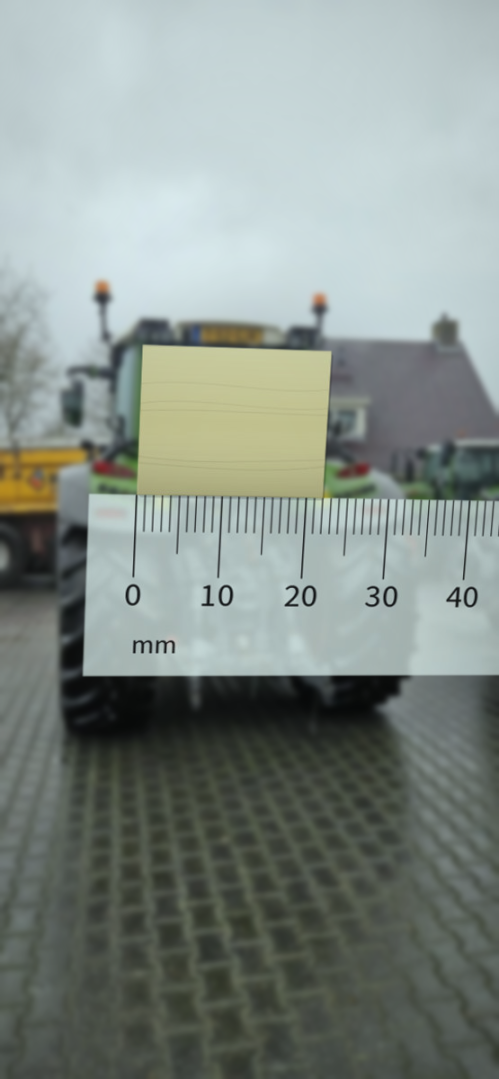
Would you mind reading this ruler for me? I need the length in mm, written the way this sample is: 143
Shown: 22
